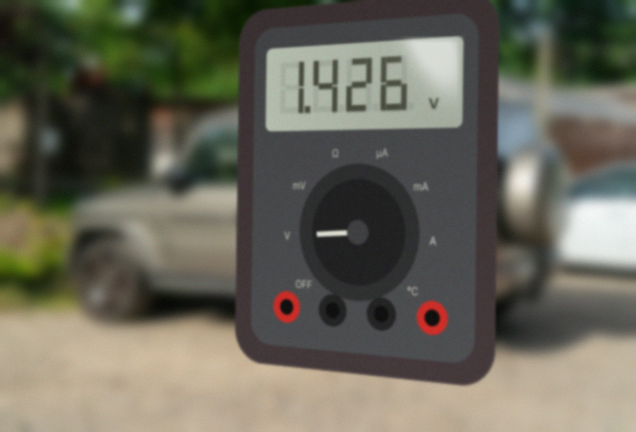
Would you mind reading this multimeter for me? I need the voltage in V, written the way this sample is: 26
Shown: 1.426
